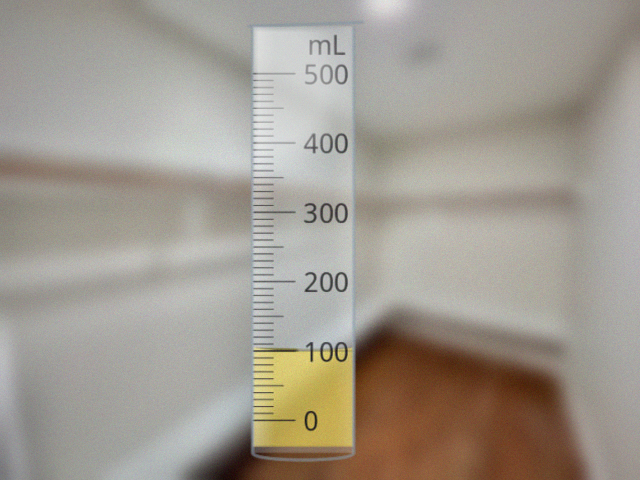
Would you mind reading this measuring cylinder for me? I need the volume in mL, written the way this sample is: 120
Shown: 100
